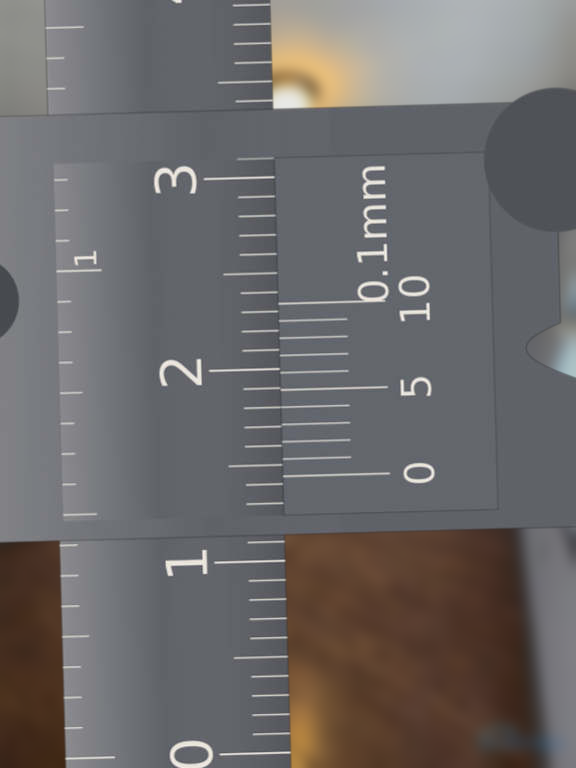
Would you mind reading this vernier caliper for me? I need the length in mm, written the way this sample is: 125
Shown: 14.4
